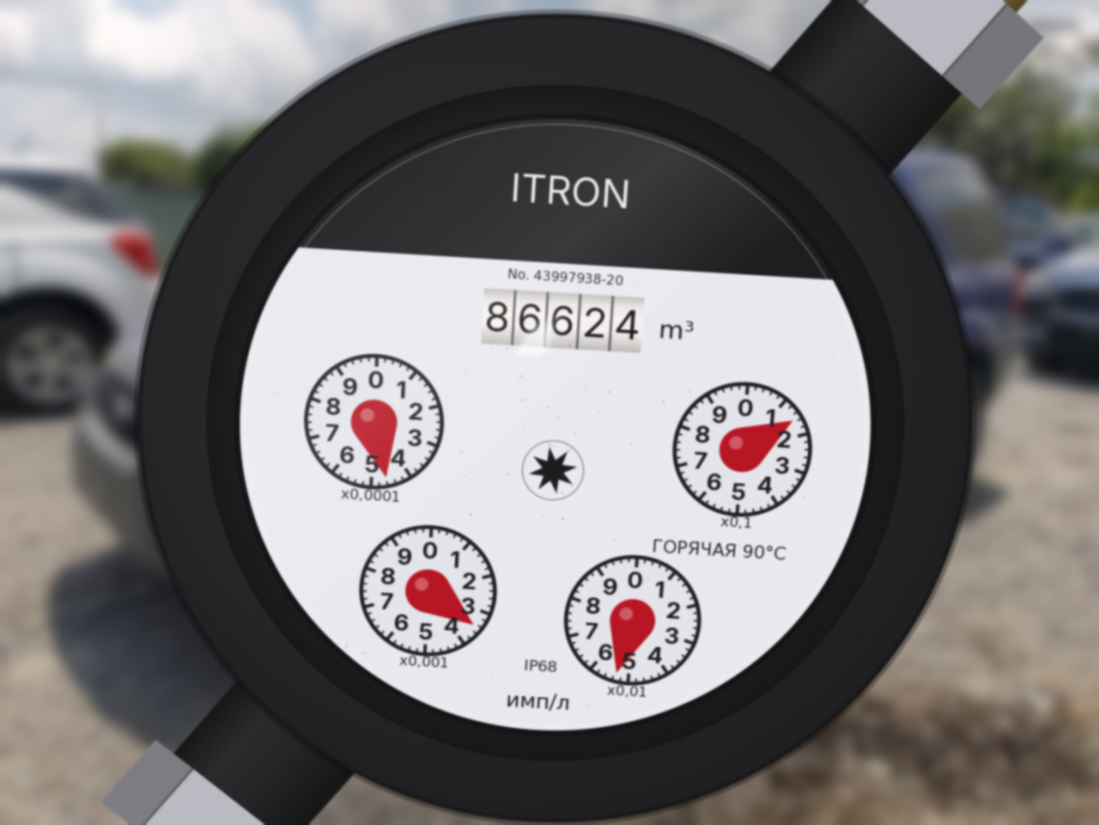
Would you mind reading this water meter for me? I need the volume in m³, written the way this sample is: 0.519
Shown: 86624.1534
